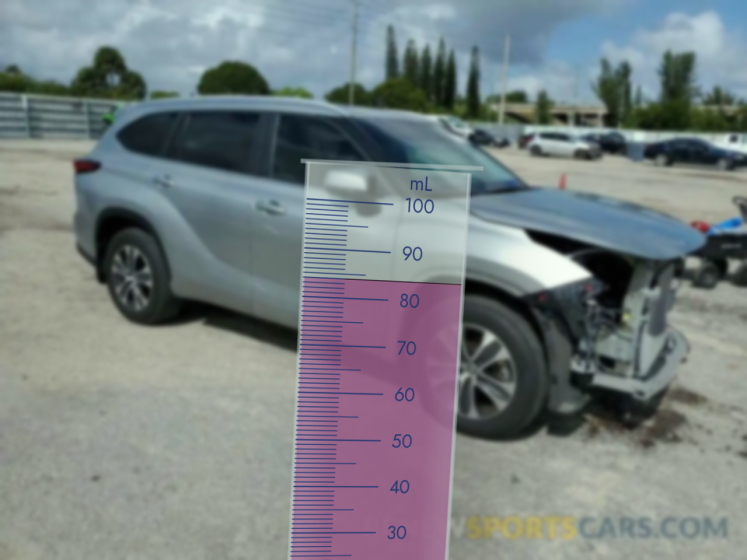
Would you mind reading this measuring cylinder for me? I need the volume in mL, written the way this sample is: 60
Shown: 84
